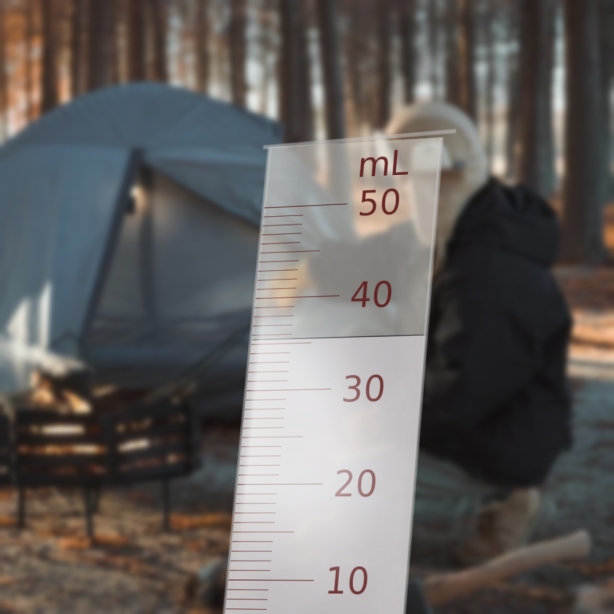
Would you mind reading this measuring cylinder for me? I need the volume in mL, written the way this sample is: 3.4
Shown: 35.5
